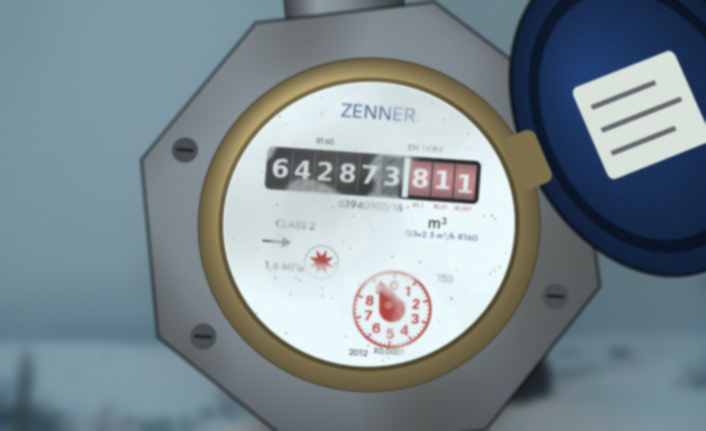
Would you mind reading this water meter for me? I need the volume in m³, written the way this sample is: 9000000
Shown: 642873.8109
